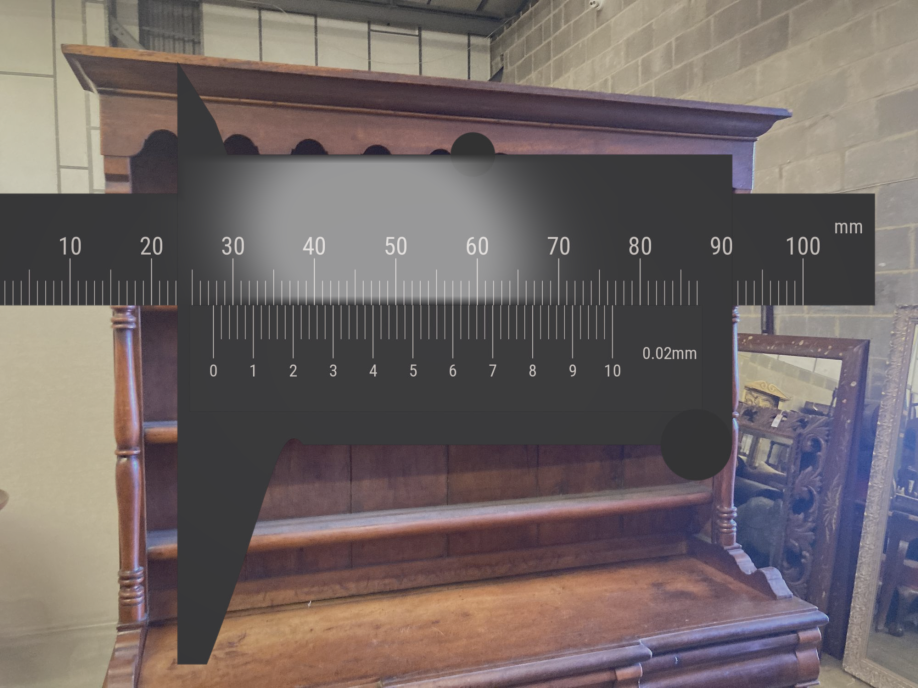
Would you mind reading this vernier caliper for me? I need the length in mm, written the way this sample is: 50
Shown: 27.6
